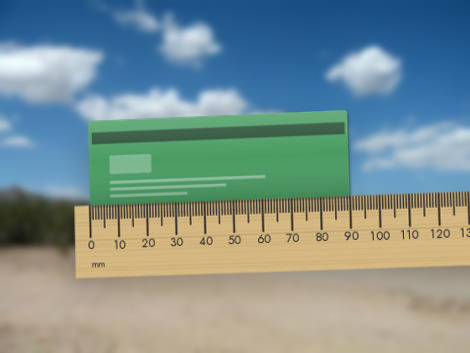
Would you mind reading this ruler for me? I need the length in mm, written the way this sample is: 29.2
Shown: 90
